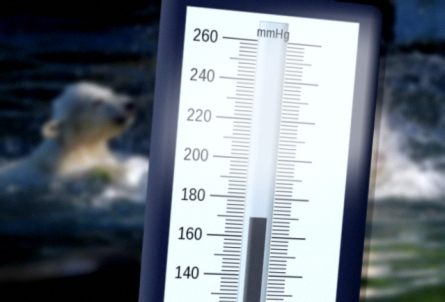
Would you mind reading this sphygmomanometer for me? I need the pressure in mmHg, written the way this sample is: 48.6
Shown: 170
